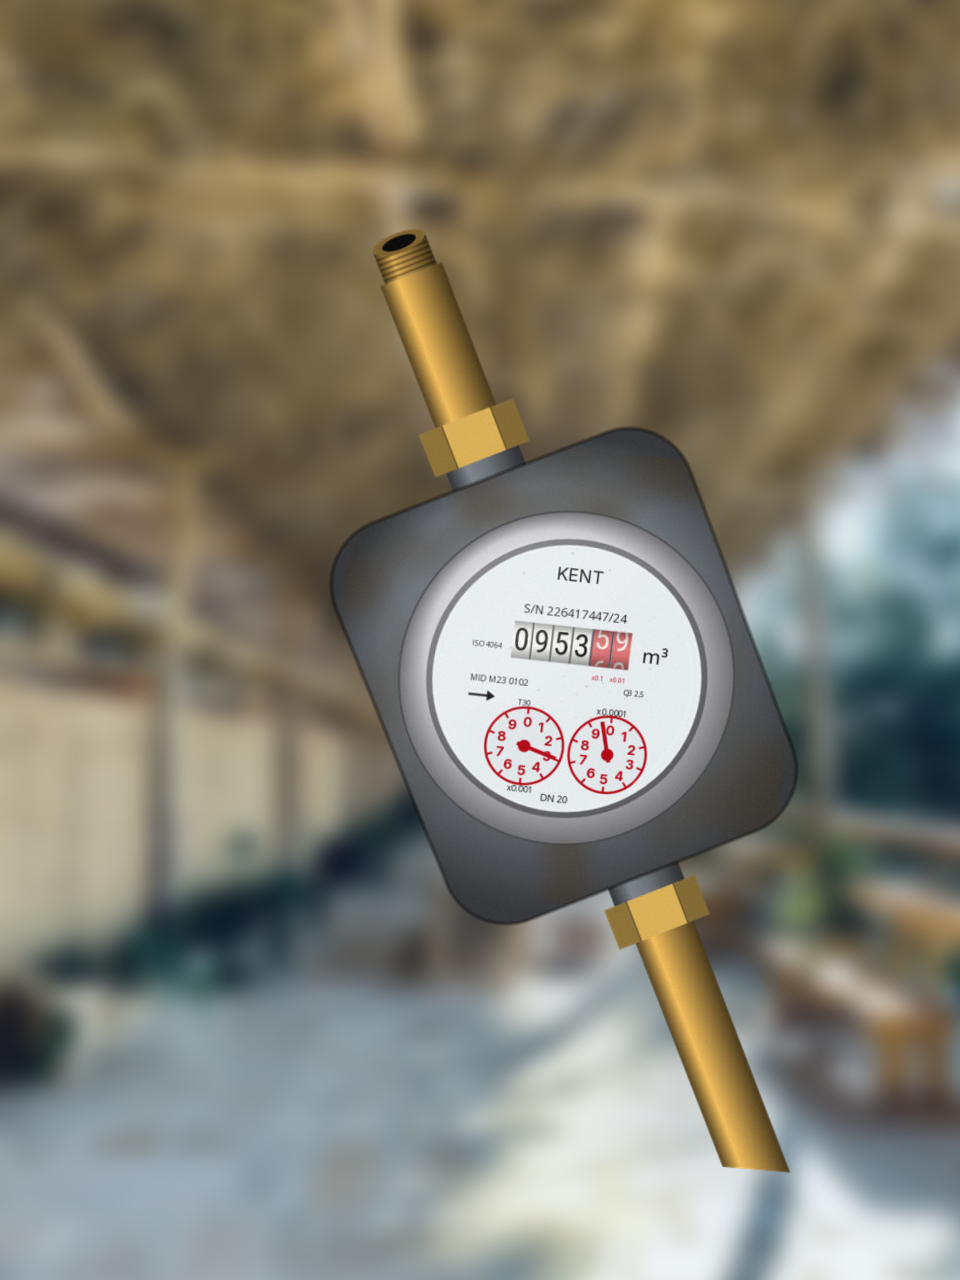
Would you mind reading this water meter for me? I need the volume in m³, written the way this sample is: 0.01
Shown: 953.5929
